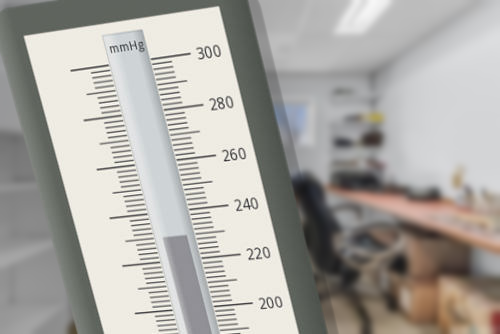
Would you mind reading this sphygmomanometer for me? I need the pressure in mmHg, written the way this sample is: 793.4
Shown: 230
